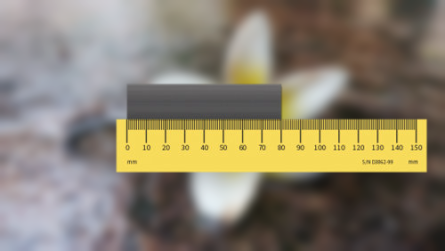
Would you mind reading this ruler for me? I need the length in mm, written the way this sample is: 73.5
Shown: 80
